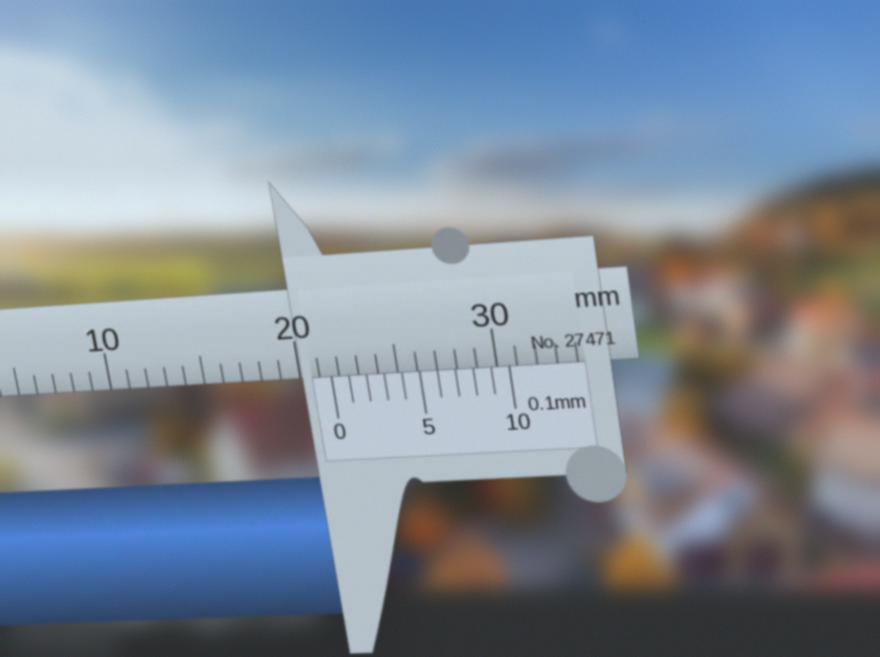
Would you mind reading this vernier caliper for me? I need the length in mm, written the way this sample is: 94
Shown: 21.6
